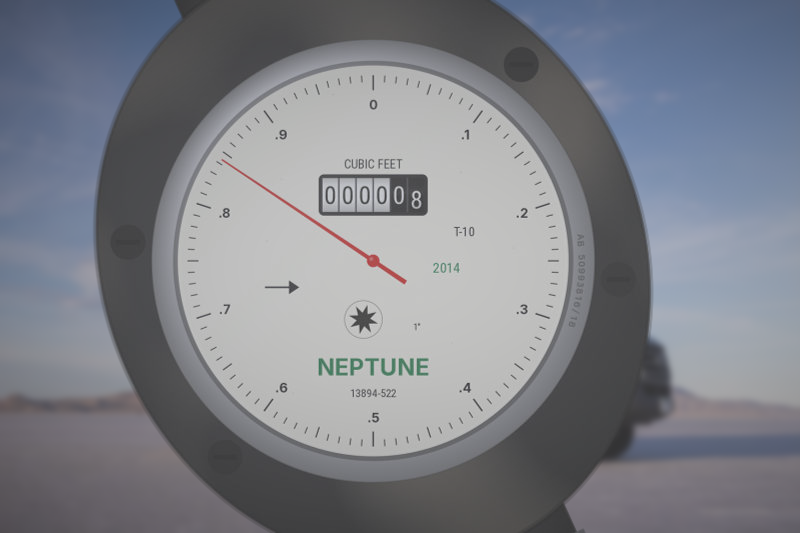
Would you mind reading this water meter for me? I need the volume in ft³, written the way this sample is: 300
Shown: 7.84
